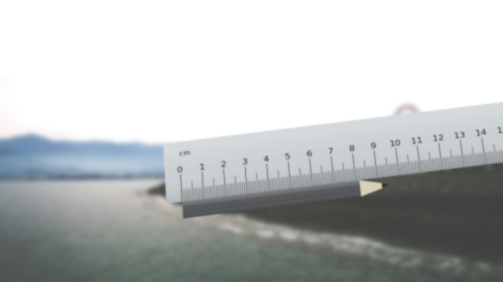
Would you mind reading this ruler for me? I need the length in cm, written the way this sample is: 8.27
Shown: 9.5
